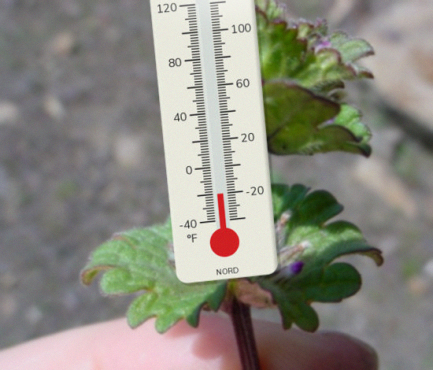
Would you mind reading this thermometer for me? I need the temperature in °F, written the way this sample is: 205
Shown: -20
